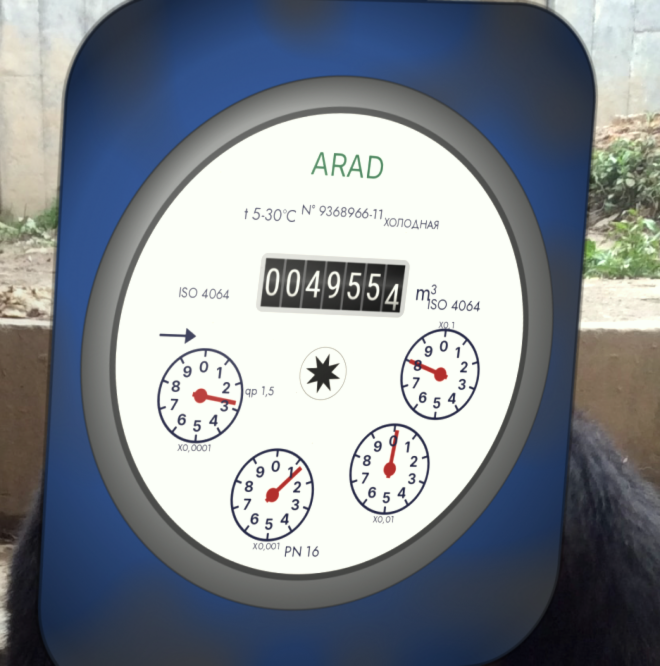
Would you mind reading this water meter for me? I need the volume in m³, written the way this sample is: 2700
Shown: 49553.8012
